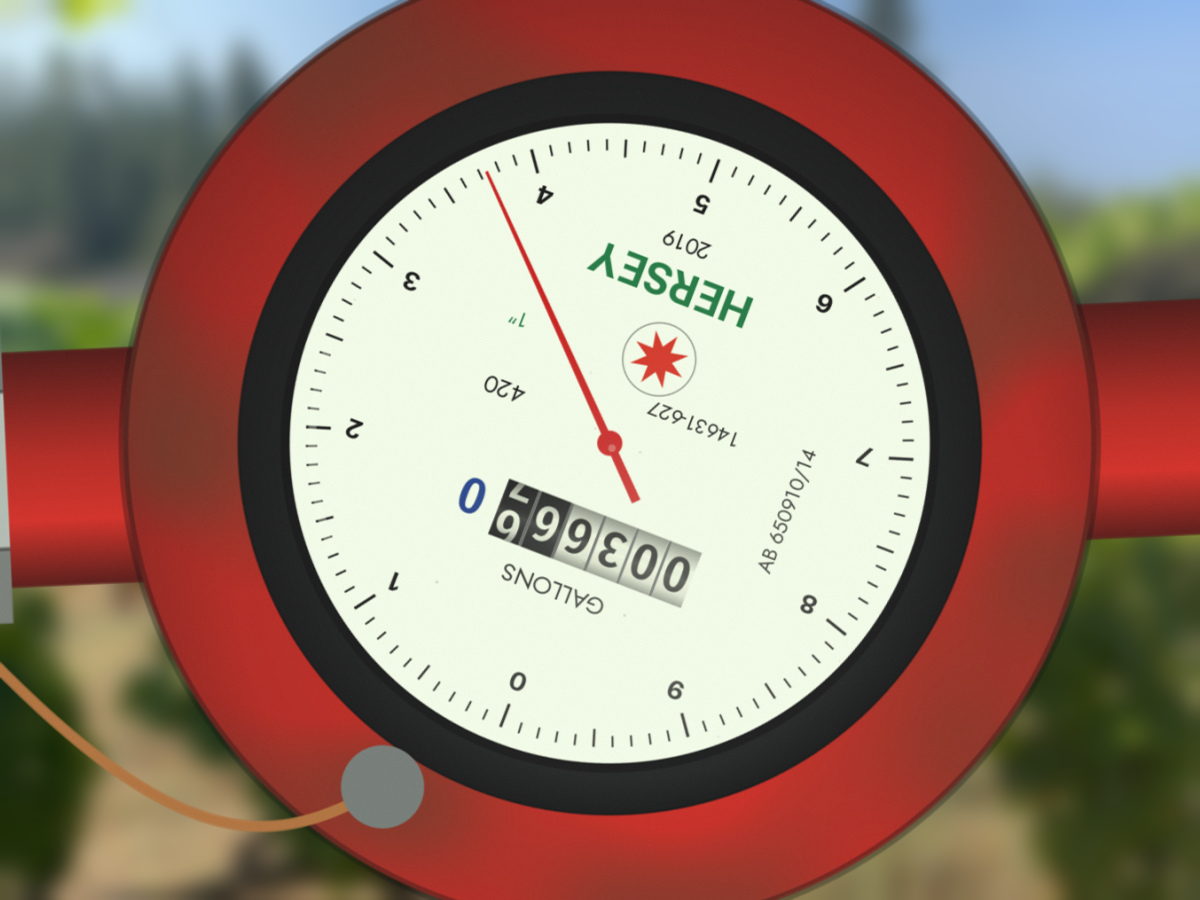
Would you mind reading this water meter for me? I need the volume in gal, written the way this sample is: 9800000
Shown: 36663.7
